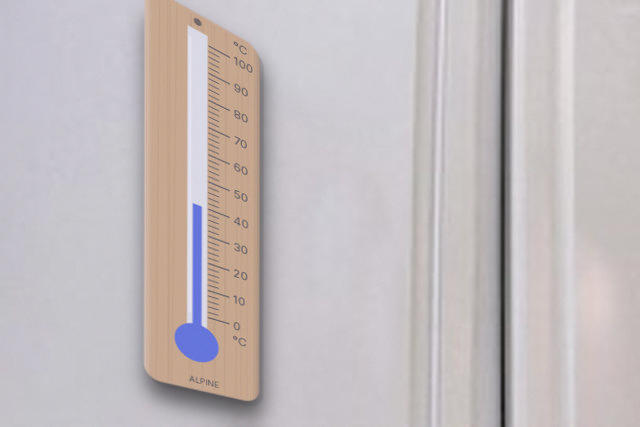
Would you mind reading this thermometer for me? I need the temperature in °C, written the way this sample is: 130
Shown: 40
